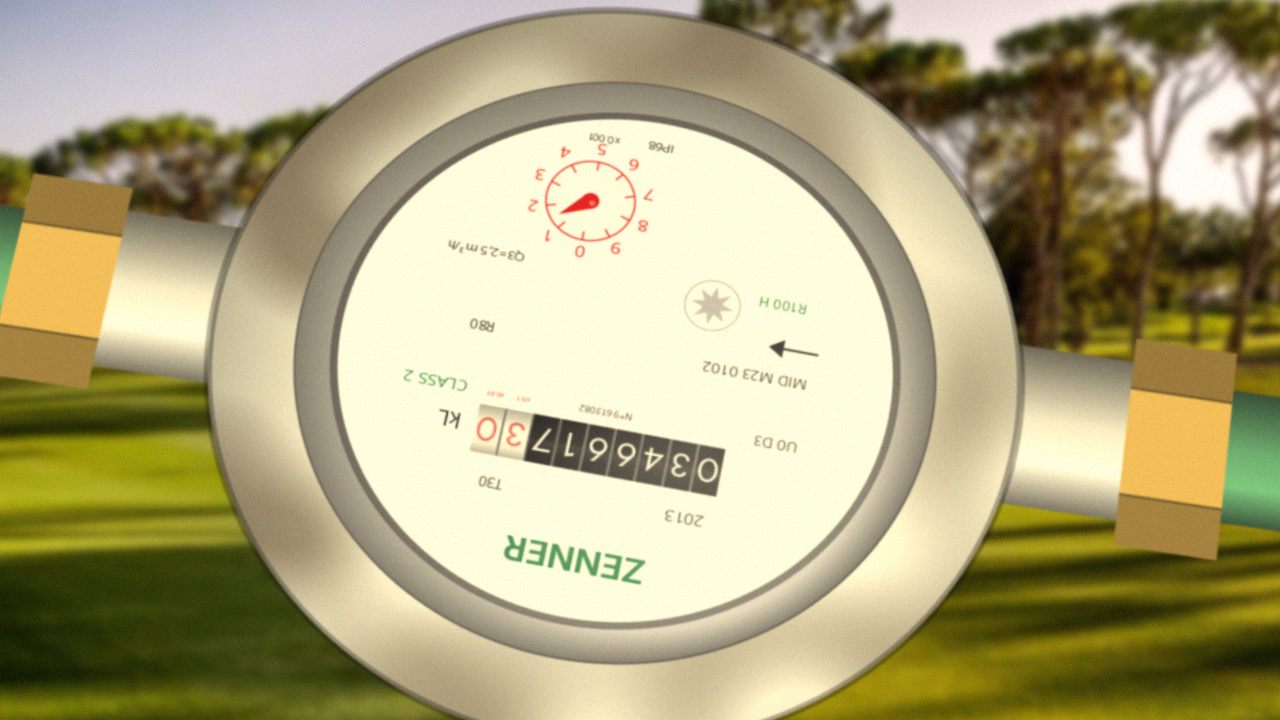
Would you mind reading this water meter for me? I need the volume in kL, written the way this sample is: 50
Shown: 346617.301
